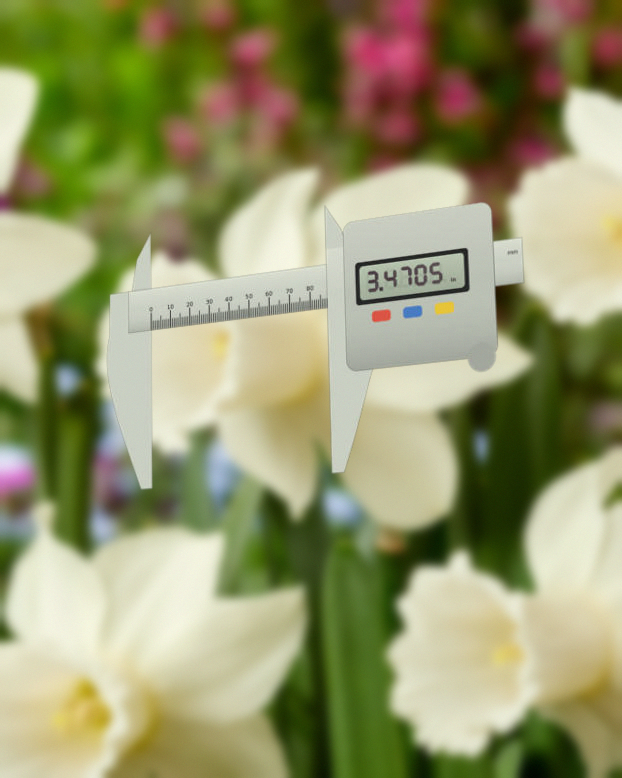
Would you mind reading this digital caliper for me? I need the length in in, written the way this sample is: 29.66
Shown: 3.4705
